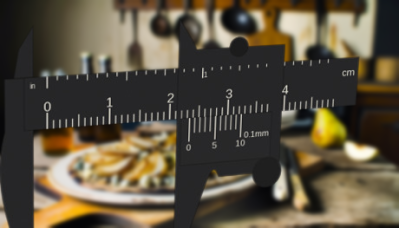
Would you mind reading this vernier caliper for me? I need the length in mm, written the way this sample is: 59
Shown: 23.4
